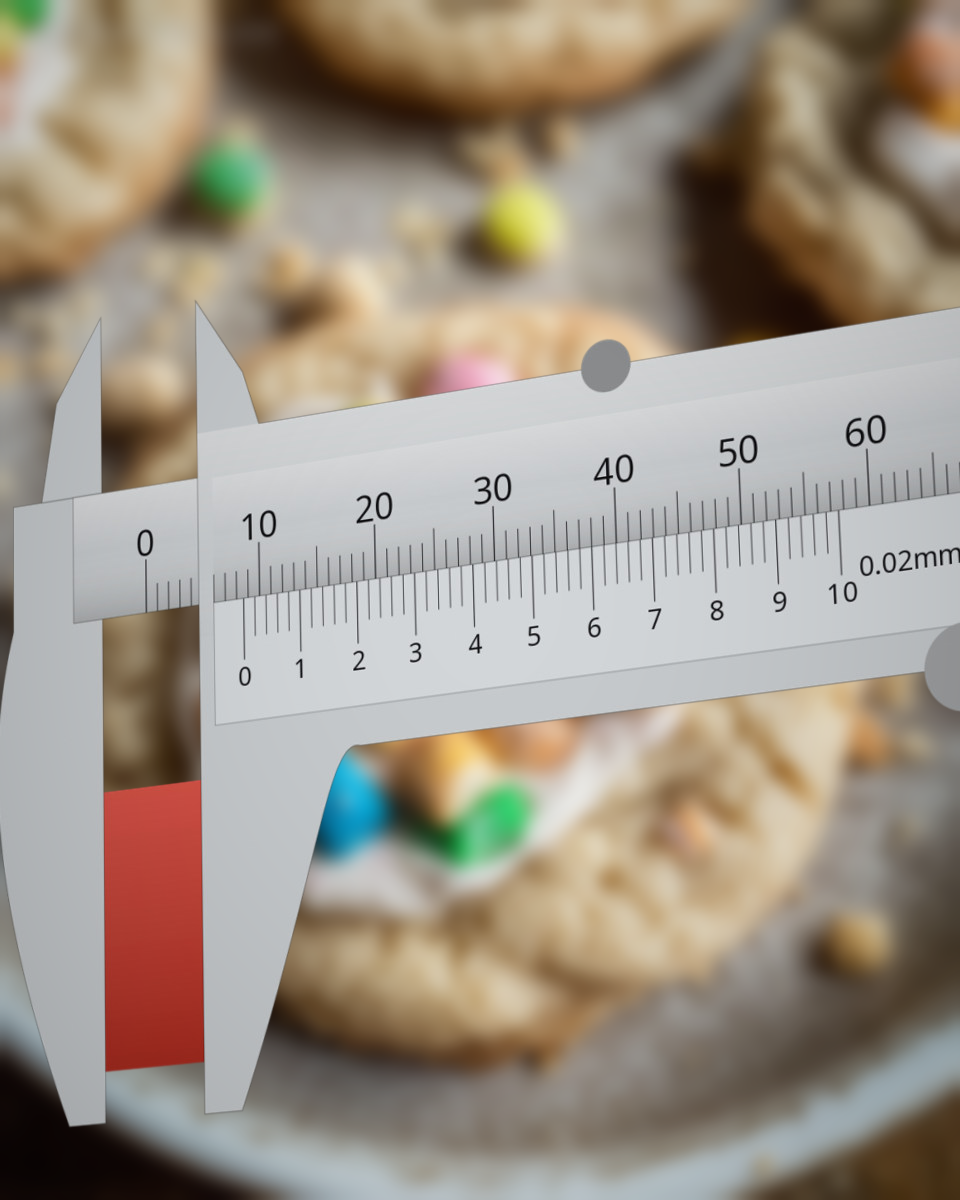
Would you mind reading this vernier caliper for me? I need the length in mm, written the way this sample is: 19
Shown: 8.6
